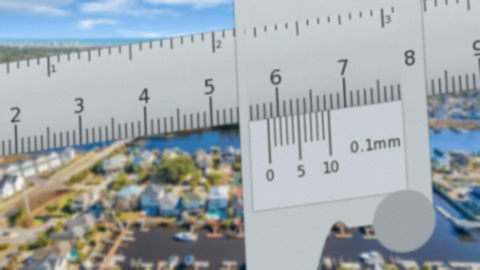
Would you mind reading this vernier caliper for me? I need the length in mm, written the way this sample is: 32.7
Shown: 58.5
